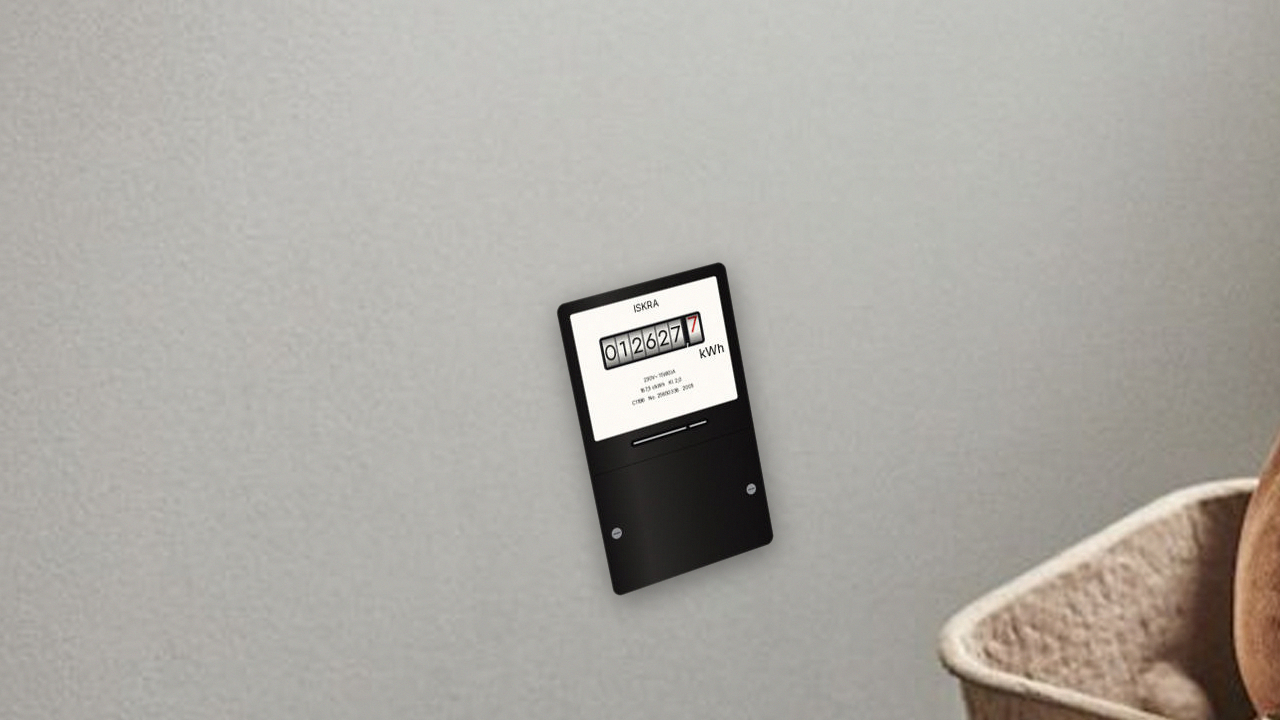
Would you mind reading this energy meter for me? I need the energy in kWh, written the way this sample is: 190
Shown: 12627.7
